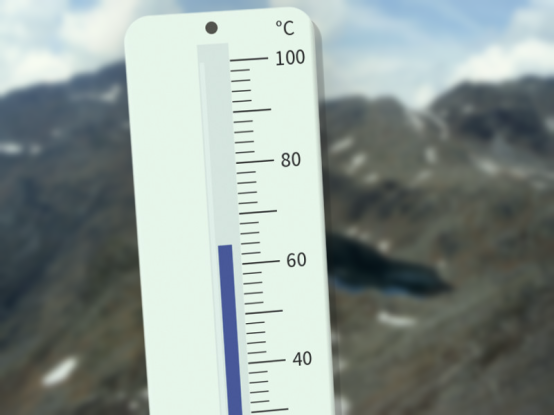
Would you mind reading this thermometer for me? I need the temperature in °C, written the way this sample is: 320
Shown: 64
